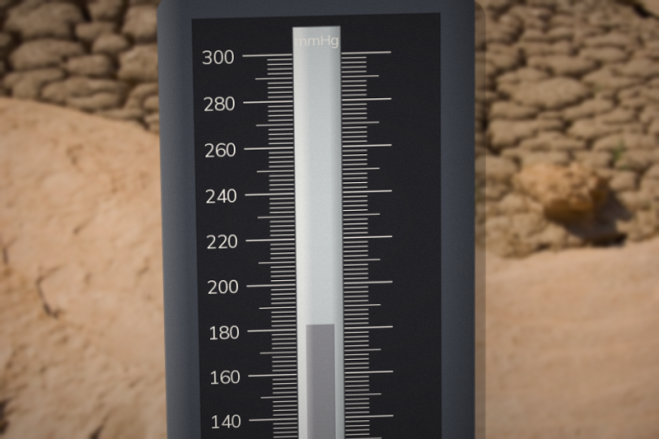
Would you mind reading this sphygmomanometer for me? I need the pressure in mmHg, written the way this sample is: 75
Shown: 182
